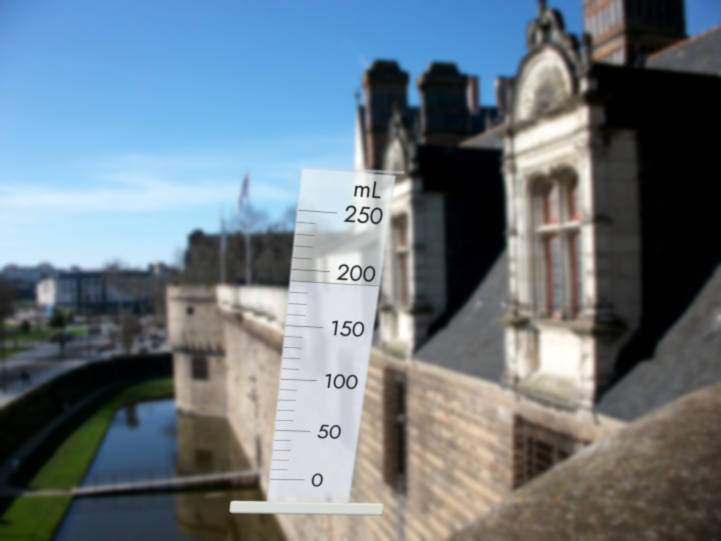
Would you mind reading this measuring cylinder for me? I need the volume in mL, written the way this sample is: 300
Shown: 190
